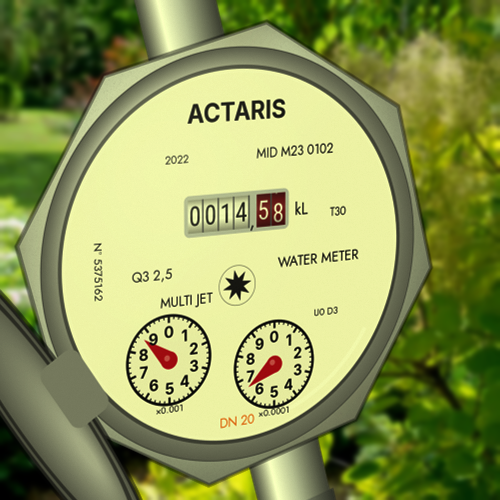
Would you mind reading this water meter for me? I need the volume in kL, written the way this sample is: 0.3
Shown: 14.5786
